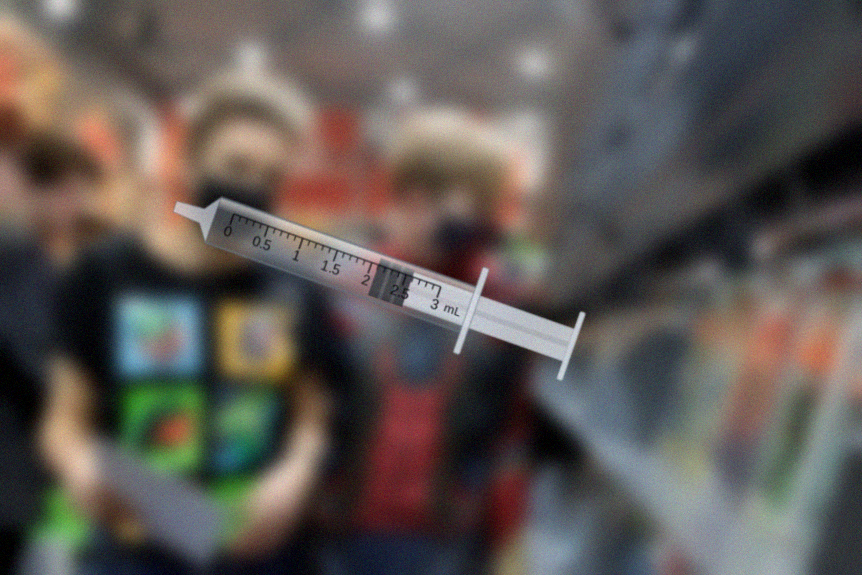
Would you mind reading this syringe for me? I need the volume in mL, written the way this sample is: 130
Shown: 2.1
